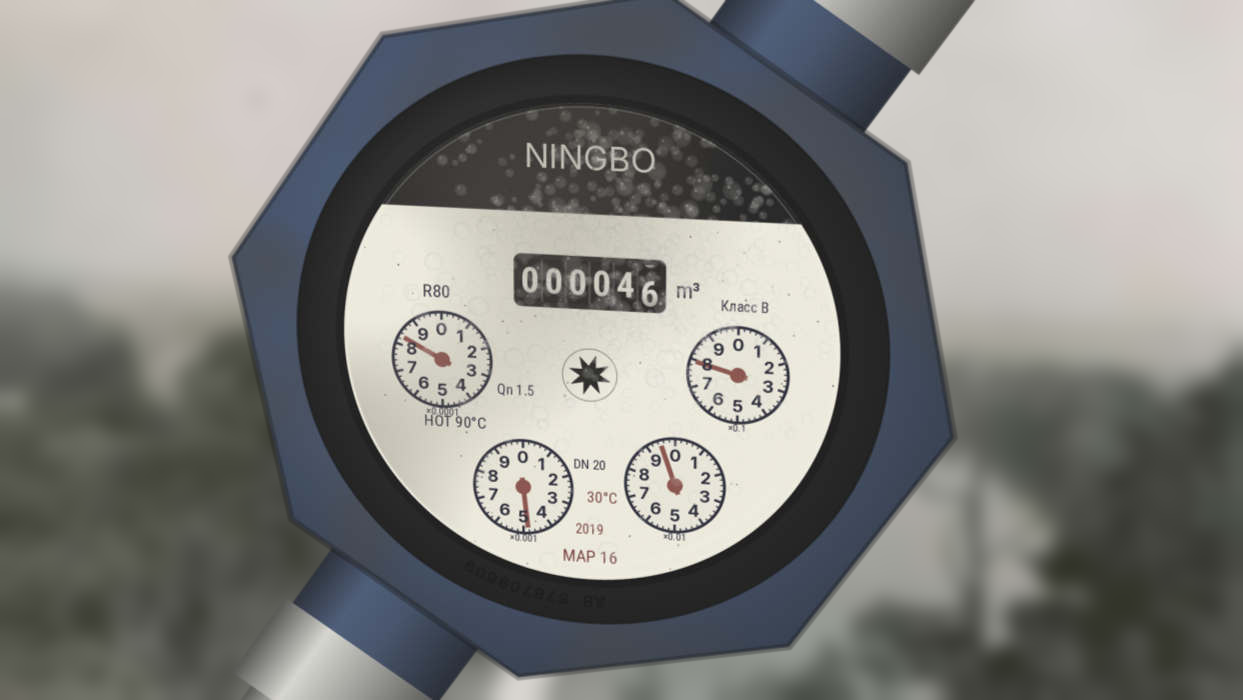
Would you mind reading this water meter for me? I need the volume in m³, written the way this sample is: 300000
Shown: 45.7948
